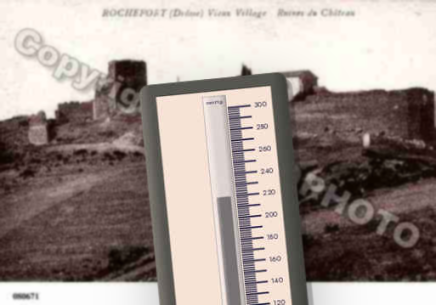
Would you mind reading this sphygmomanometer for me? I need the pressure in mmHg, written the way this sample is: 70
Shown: 220
